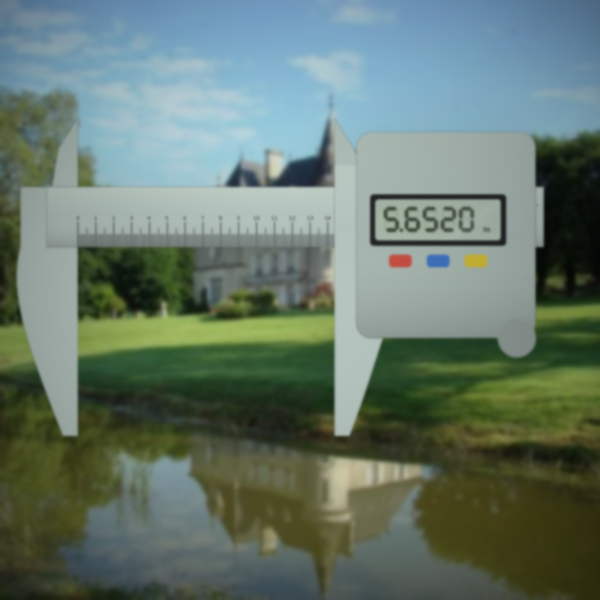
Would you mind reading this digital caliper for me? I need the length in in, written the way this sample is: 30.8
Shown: 5.6520
